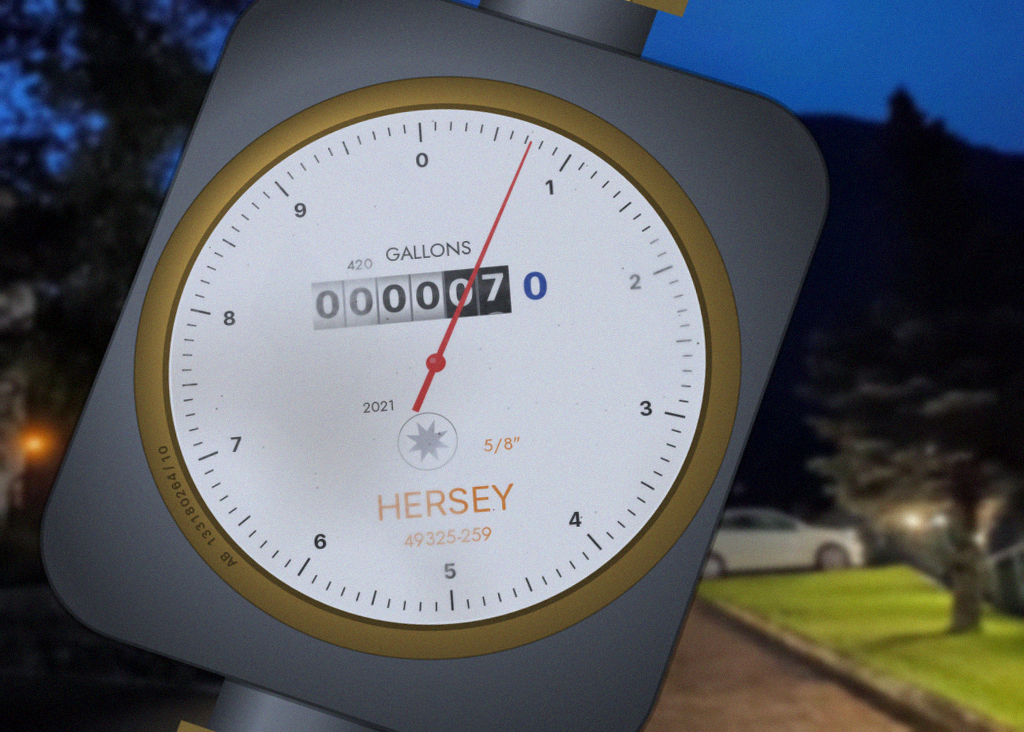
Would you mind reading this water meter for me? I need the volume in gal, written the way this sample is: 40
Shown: 70.7
